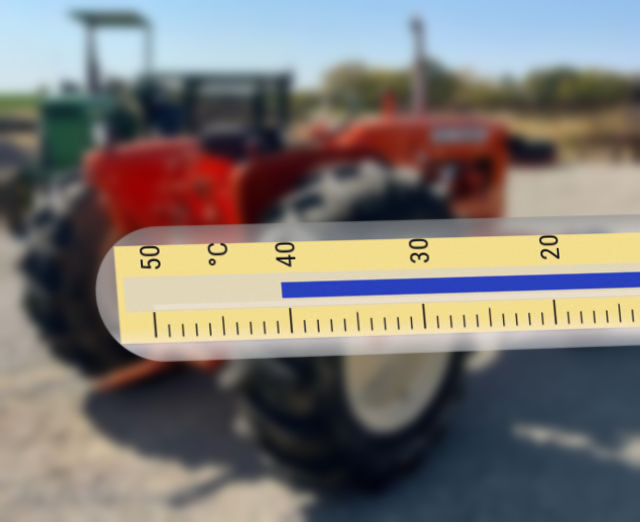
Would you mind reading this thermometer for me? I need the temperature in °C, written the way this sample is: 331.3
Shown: 40.5
